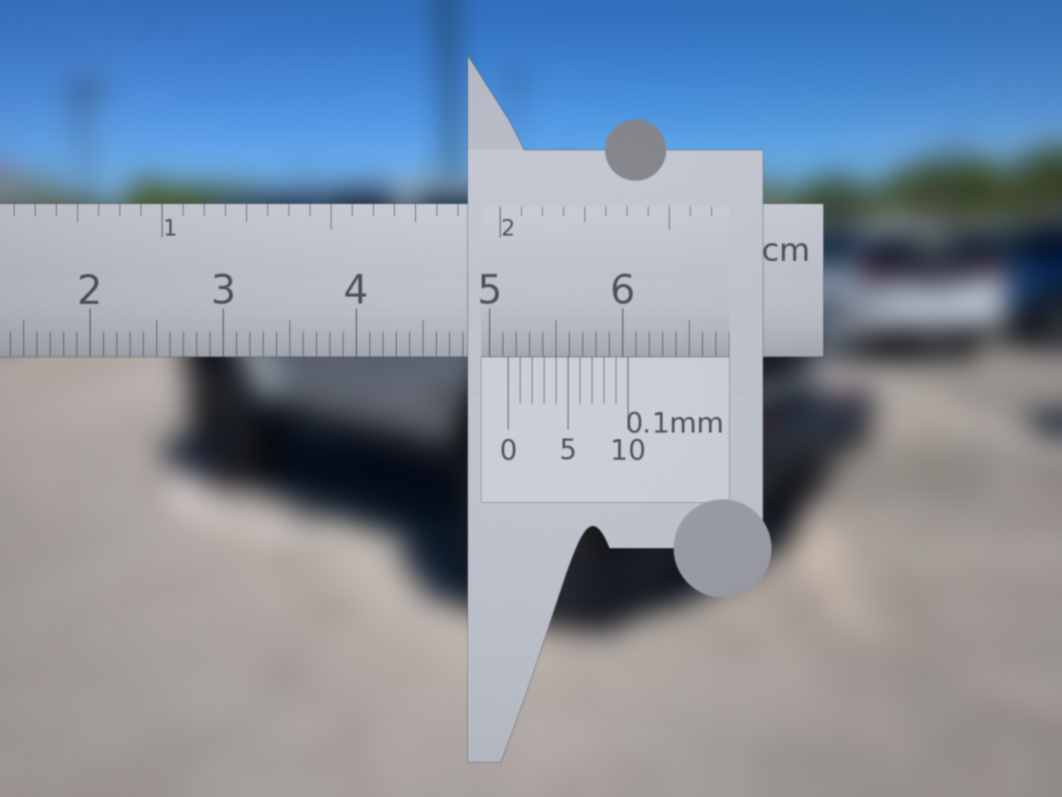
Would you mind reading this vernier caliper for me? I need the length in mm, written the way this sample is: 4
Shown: 51.4
